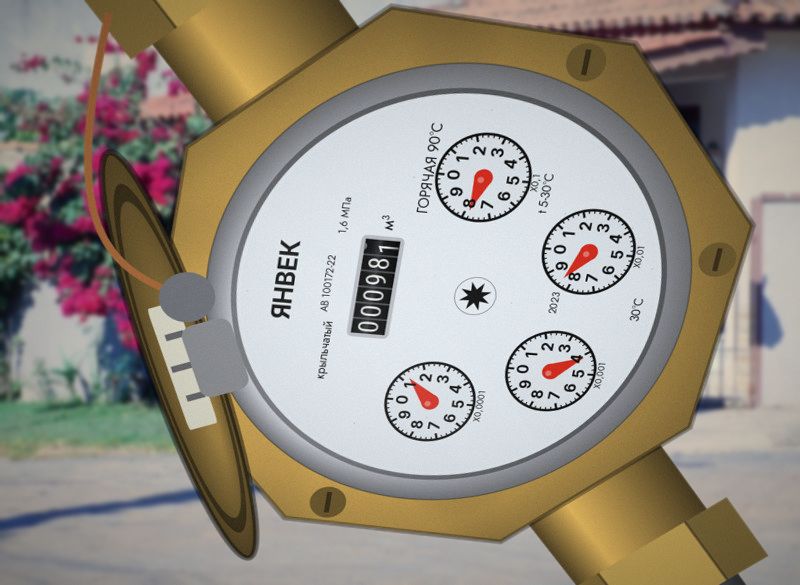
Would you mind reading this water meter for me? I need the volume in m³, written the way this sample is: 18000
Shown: 980.7841
